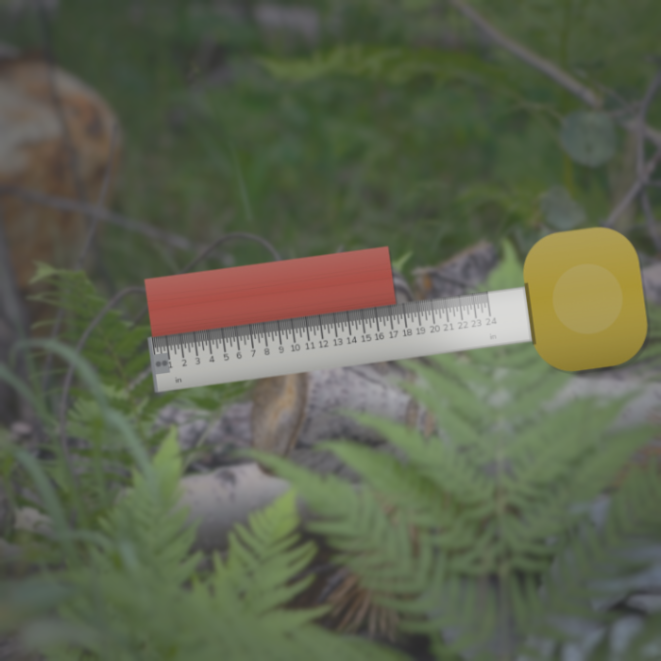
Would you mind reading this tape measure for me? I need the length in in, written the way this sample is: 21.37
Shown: 17.5
